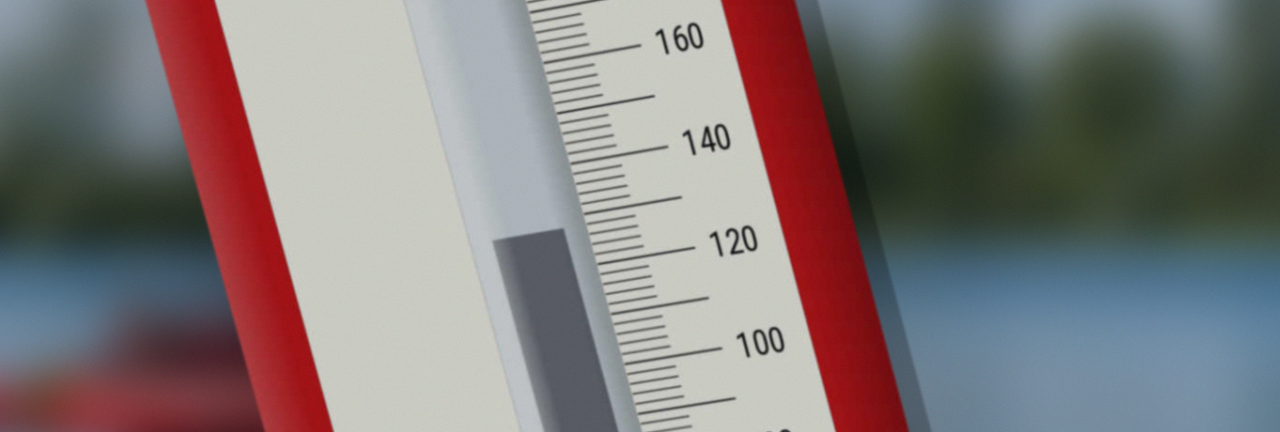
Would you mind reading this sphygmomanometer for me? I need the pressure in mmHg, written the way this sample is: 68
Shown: 128
